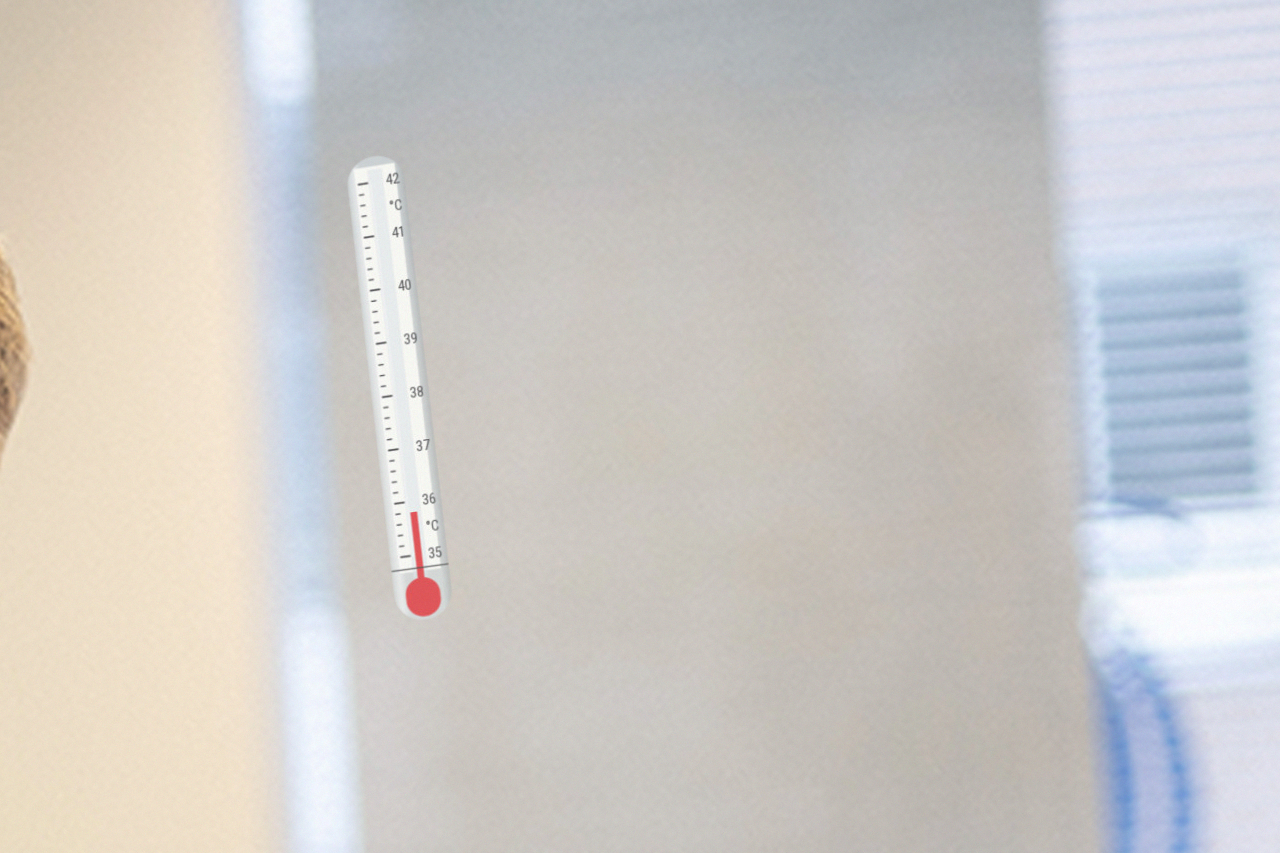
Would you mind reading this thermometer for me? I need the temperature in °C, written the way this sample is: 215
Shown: 35.8
